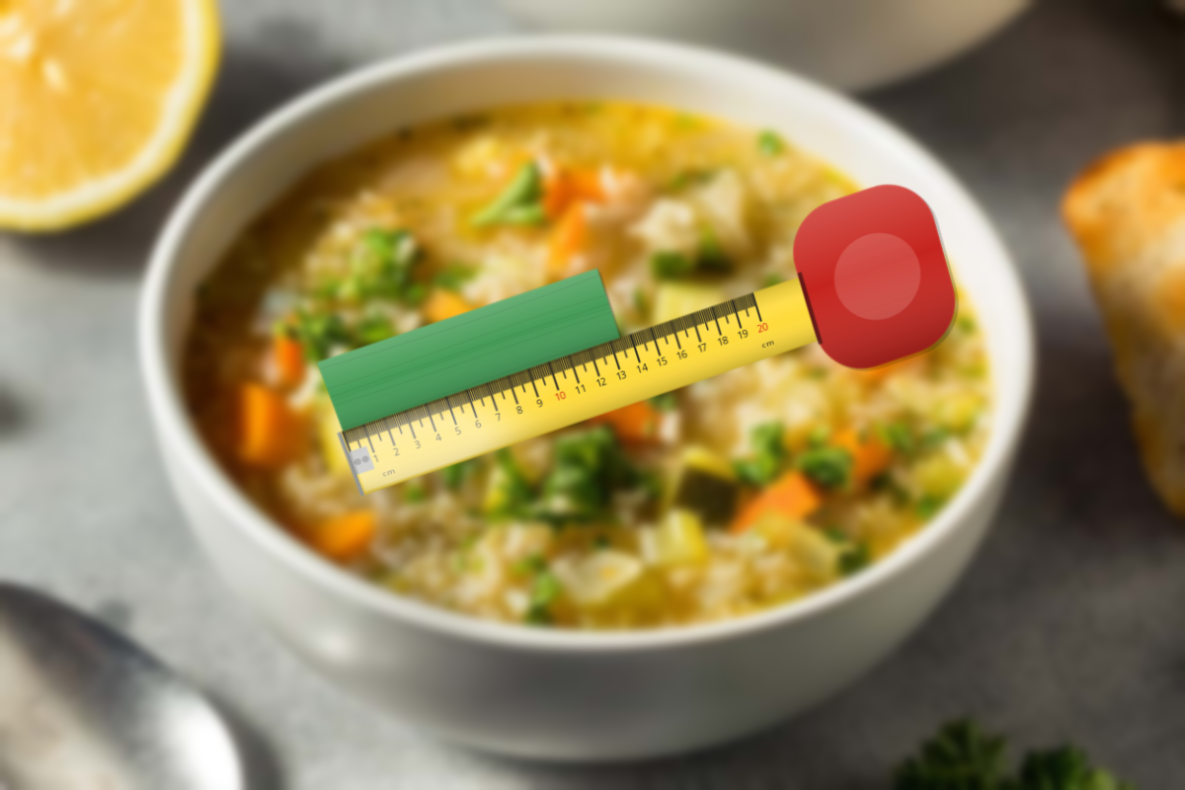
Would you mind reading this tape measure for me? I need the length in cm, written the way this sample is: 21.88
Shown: 13.5
